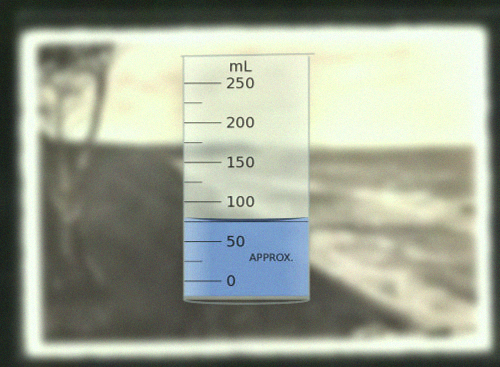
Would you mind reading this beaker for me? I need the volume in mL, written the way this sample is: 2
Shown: 75
